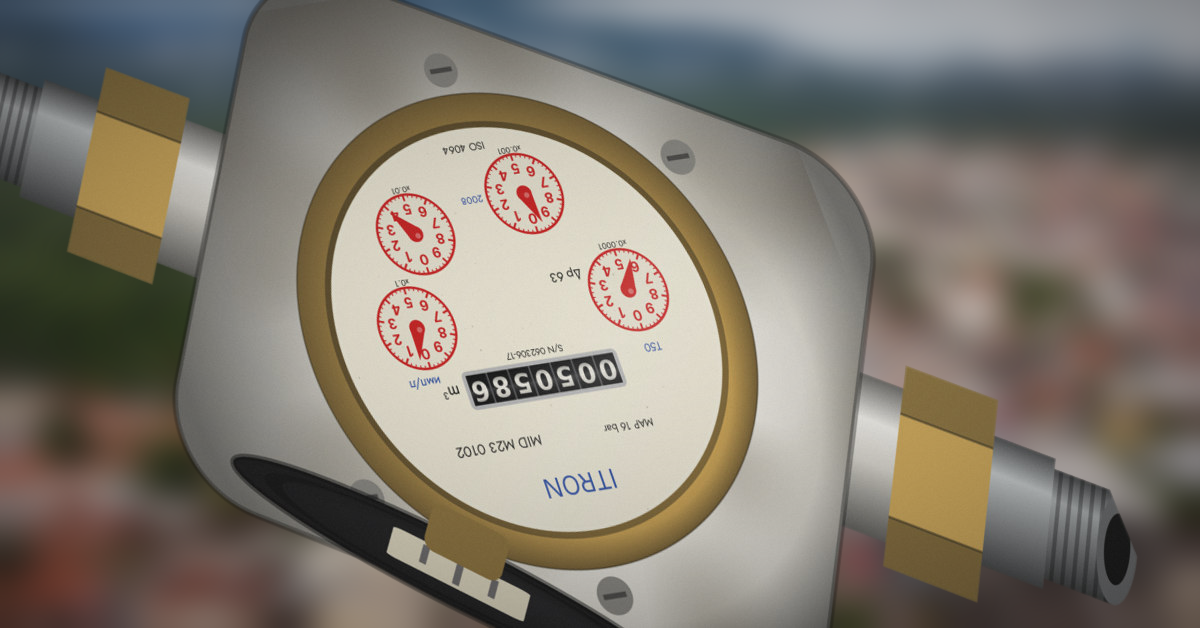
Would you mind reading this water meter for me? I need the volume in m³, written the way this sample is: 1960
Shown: 50586.0395
